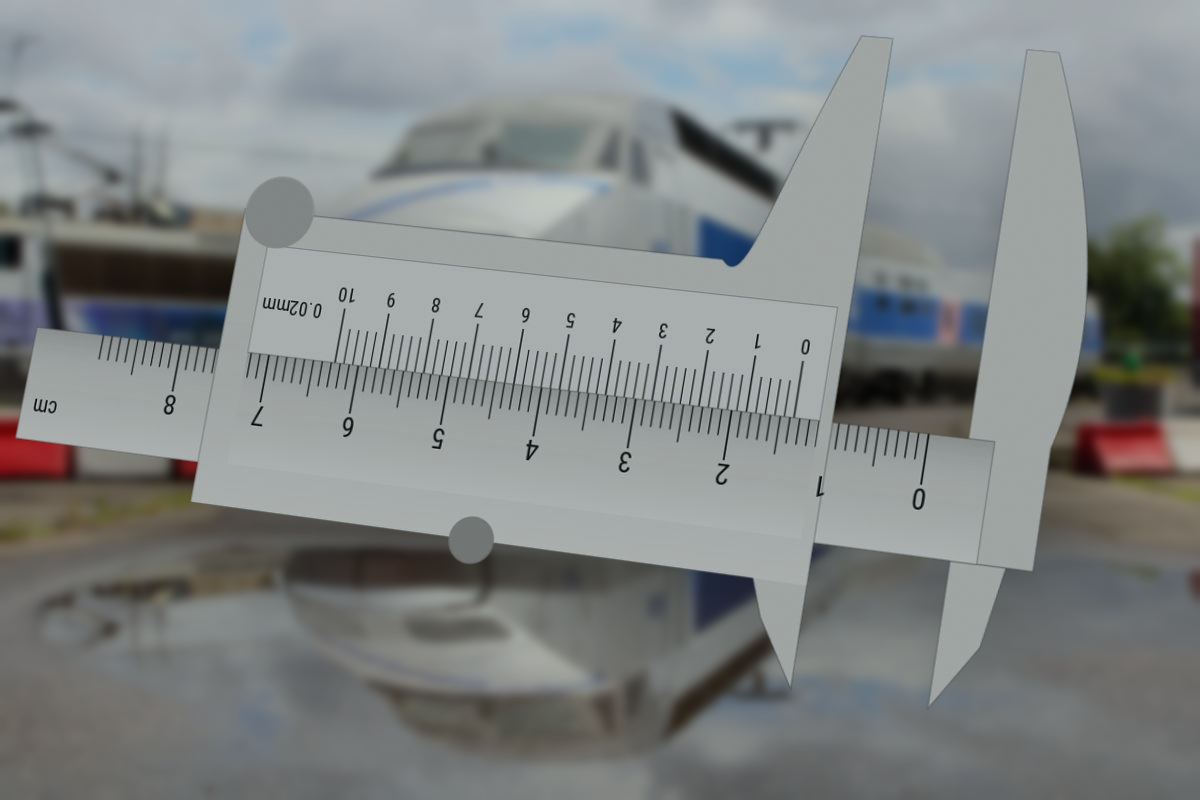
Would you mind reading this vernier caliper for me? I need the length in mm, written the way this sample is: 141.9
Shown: 13.6
